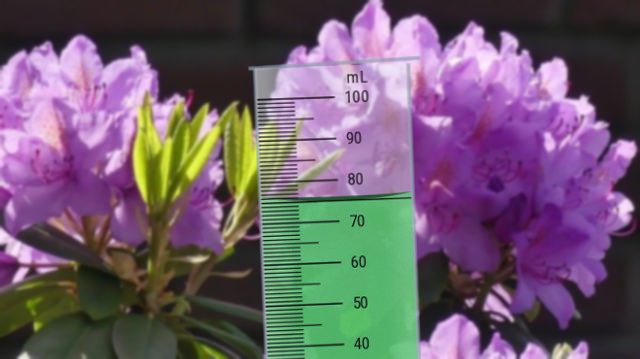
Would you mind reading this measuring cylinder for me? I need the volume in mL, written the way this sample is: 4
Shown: 75
